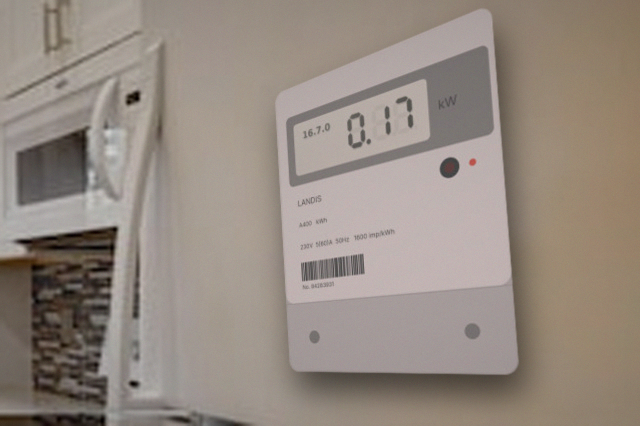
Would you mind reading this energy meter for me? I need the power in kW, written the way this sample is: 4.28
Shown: 0.17
